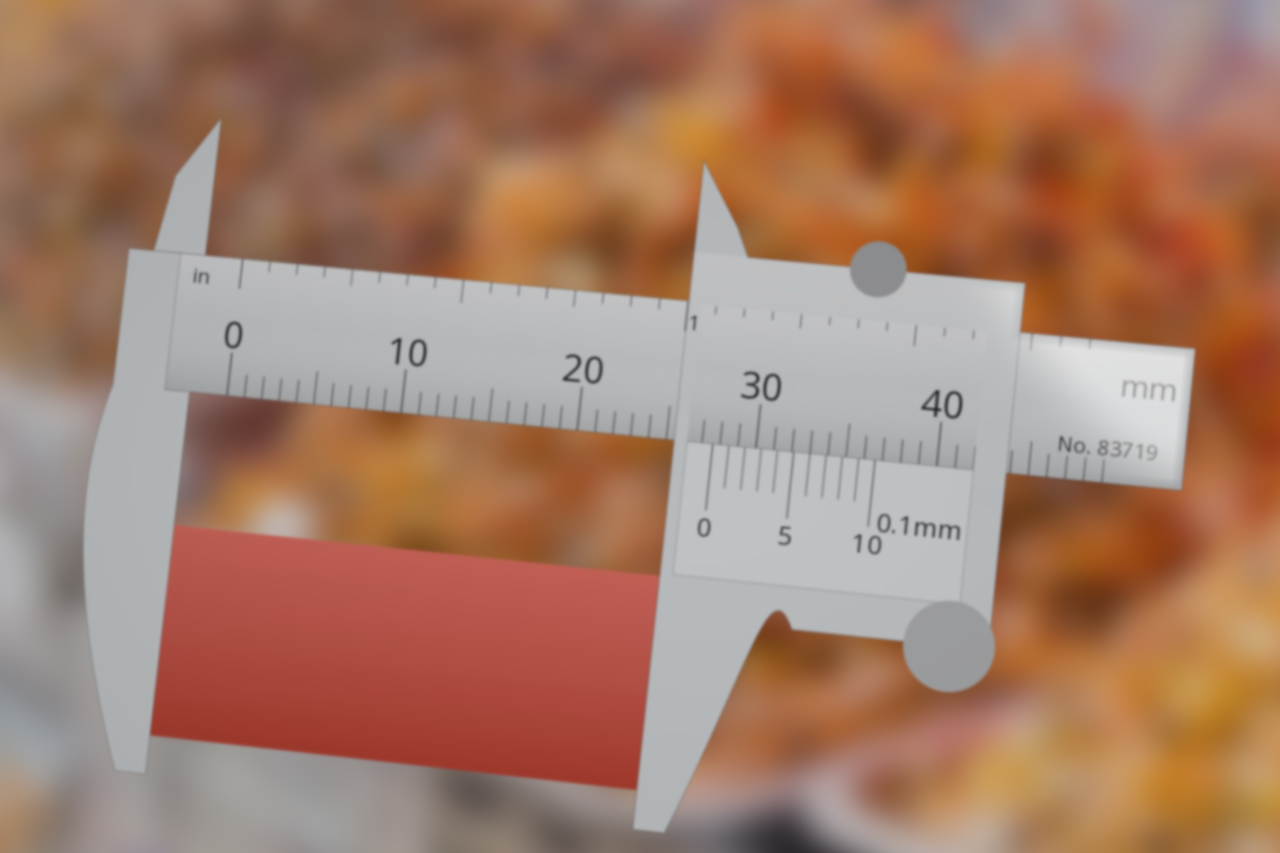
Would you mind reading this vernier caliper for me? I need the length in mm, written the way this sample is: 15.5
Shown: 27.6
